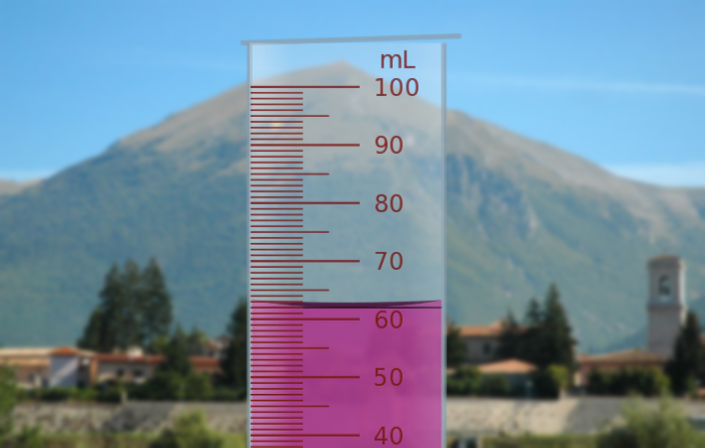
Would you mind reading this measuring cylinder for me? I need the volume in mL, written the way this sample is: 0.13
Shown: 62
